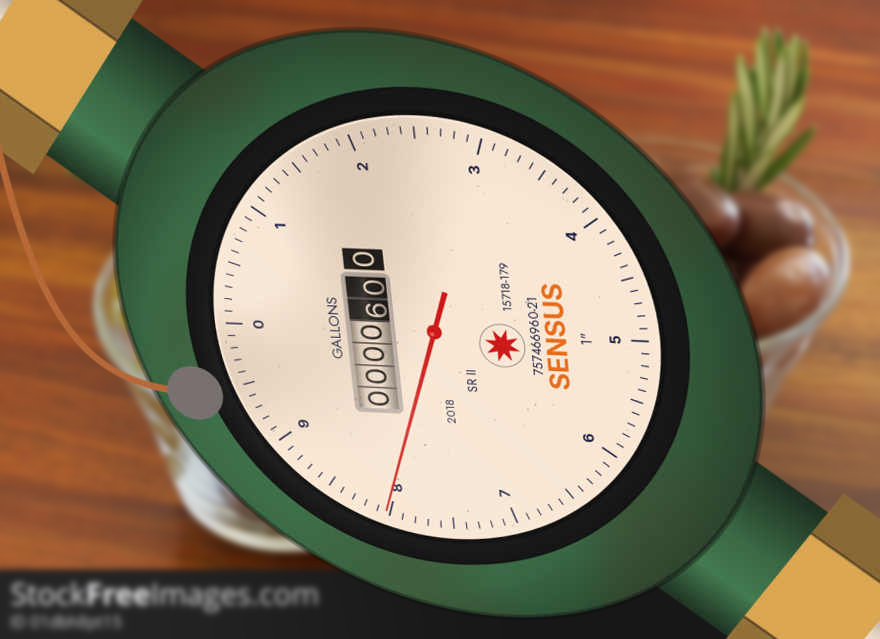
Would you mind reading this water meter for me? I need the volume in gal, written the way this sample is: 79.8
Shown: 598.0
